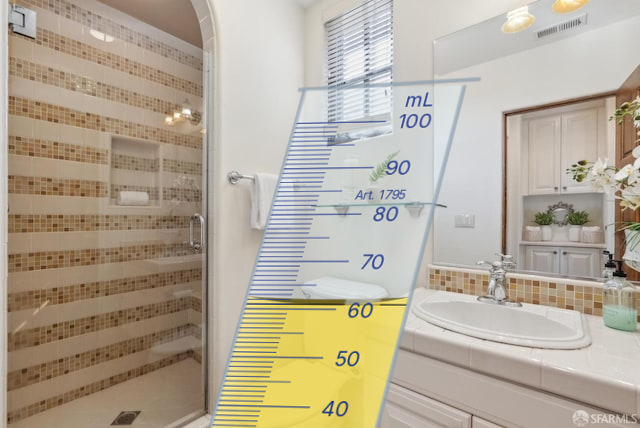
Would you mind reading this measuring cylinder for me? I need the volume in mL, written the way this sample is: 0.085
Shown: 61
